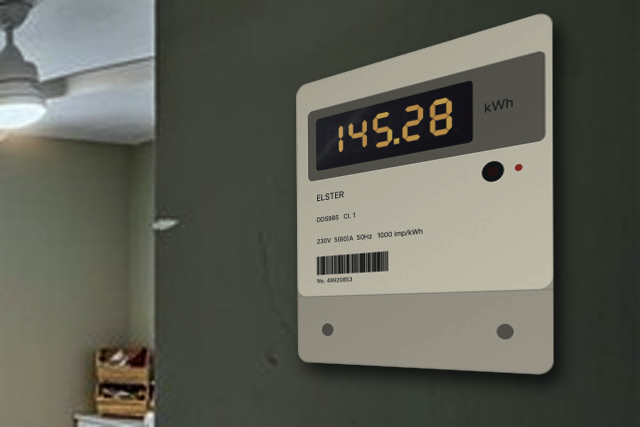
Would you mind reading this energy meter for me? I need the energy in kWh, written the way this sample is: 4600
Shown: 145.28
